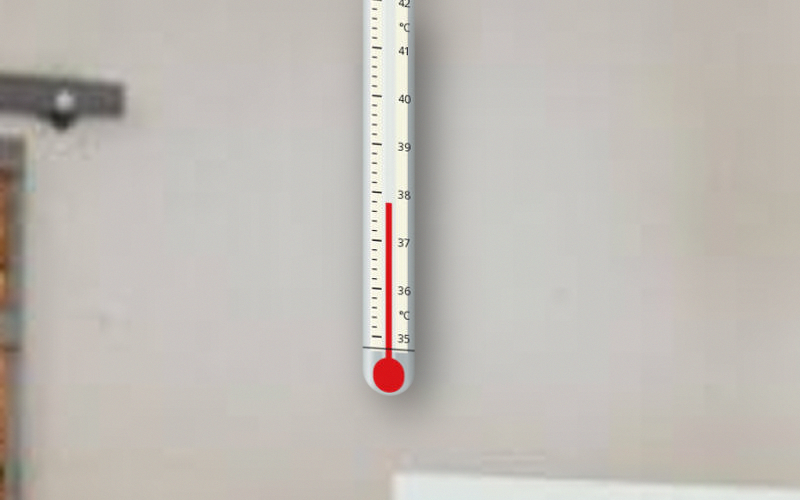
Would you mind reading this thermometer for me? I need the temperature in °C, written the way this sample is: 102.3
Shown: 37.8
